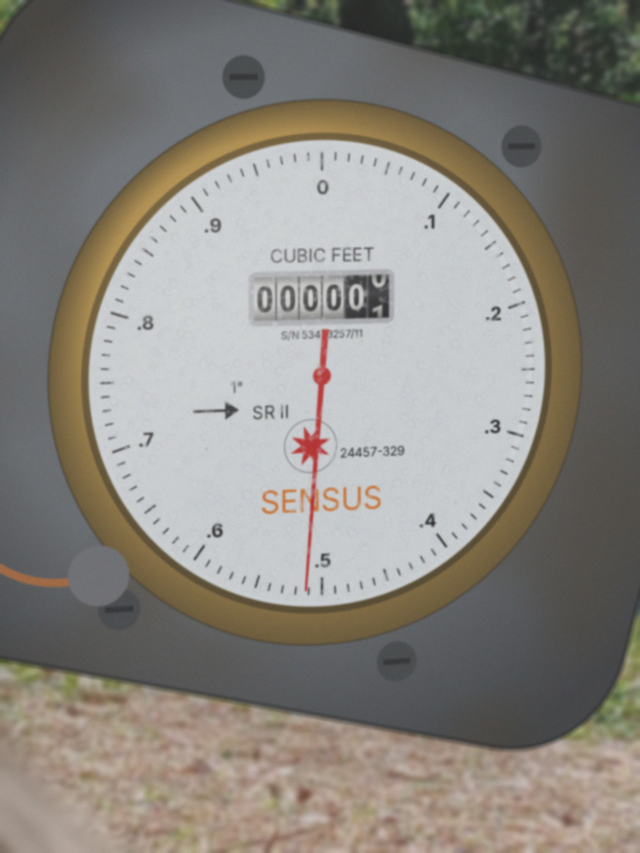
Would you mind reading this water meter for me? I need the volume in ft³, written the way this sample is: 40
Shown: 0.51
